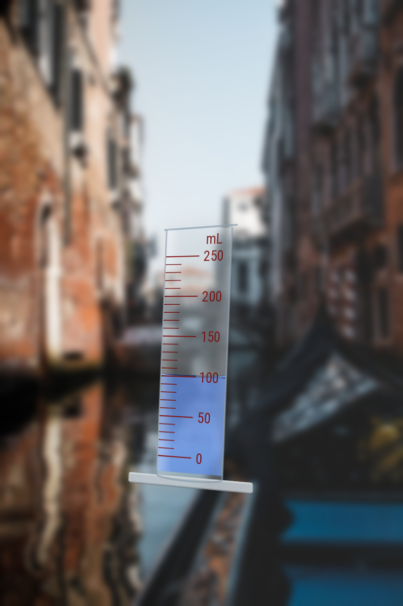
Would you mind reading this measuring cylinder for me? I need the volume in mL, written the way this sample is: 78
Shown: 100
